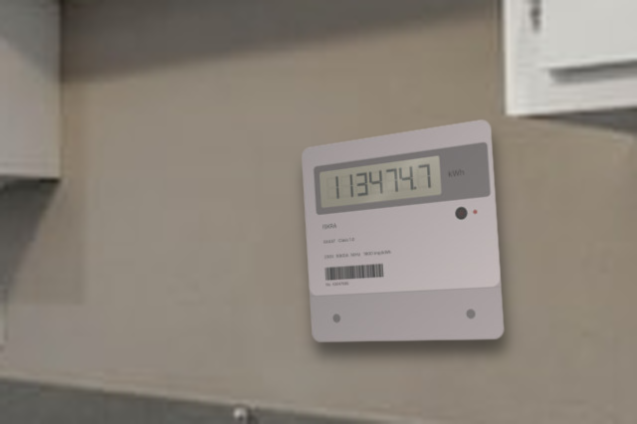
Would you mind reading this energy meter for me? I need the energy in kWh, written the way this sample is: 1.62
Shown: 113474.7
